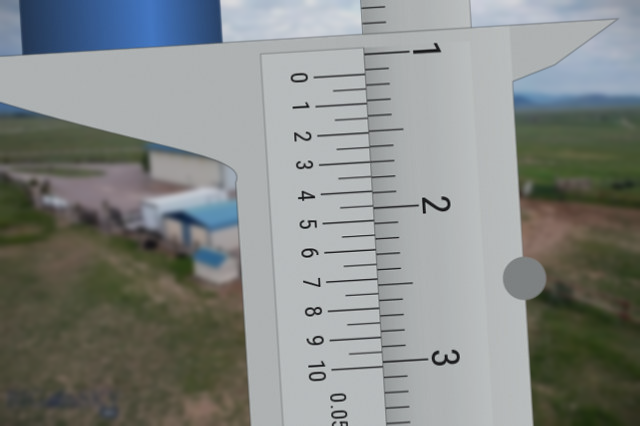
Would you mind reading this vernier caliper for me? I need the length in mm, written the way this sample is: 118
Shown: 11.3
